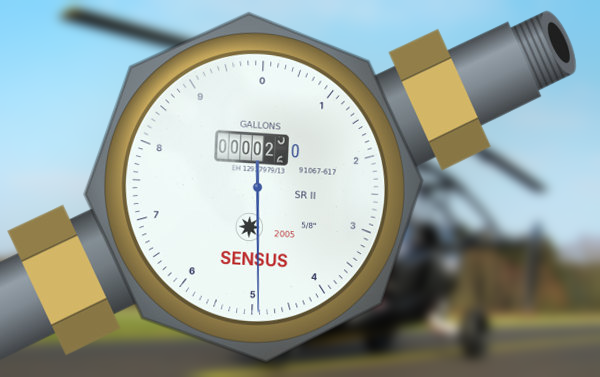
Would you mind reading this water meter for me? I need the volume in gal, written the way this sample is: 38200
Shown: 254.9
